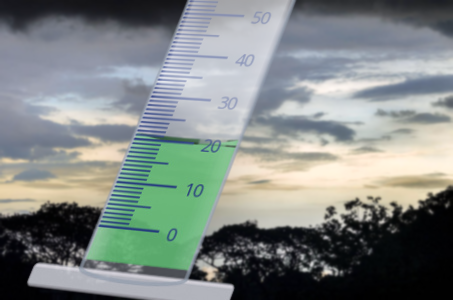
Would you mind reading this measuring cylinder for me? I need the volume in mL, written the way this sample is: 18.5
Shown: 20
